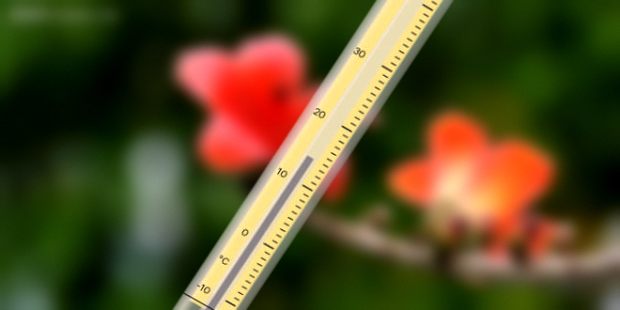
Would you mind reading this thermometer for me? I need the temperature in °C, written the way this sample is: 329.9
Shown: 14
